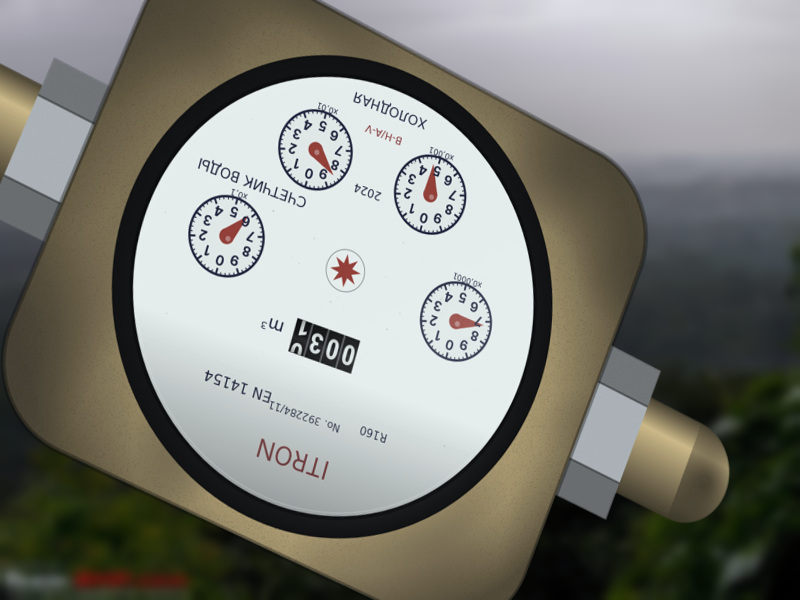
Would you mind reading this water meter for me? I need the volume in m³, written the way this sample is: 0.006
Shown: 30.5847
